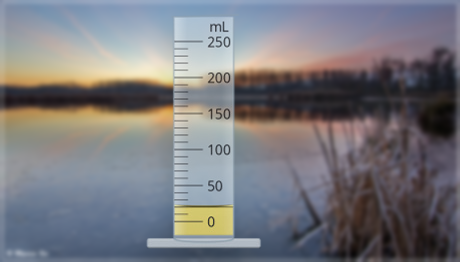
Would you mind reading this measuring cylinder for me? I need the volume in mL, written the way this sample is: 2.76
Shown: 20
